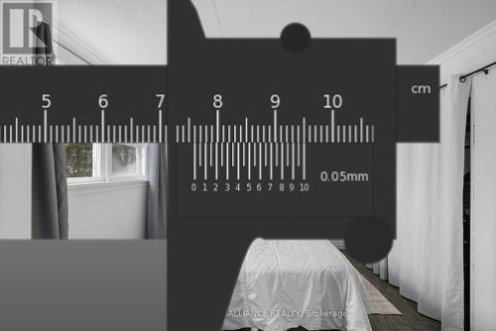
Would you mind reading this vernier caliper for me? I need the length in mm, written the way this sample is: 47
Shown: 76.0
